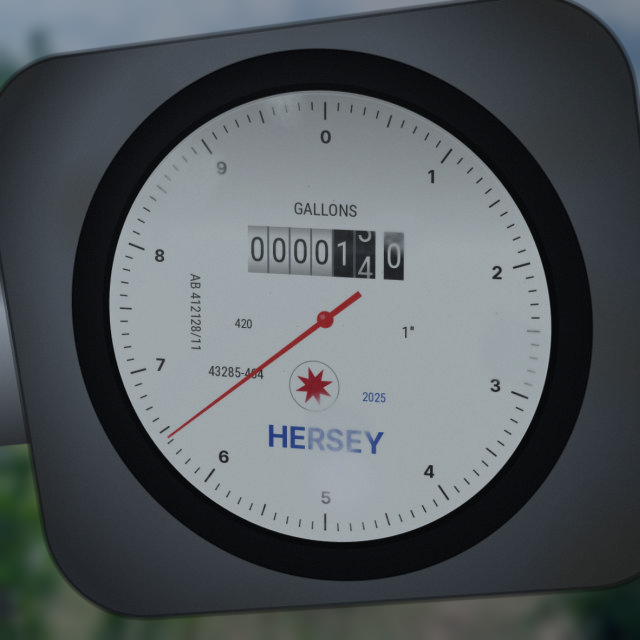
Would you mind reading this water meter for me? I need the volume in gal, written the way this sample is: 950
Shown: 136.4
